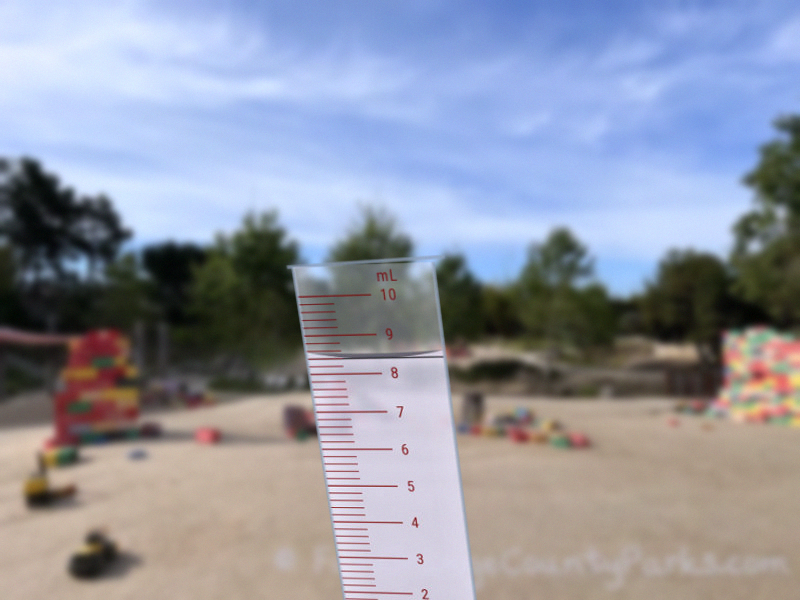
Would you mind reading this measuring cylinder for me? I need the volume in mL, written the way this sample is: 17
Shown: 8.4
